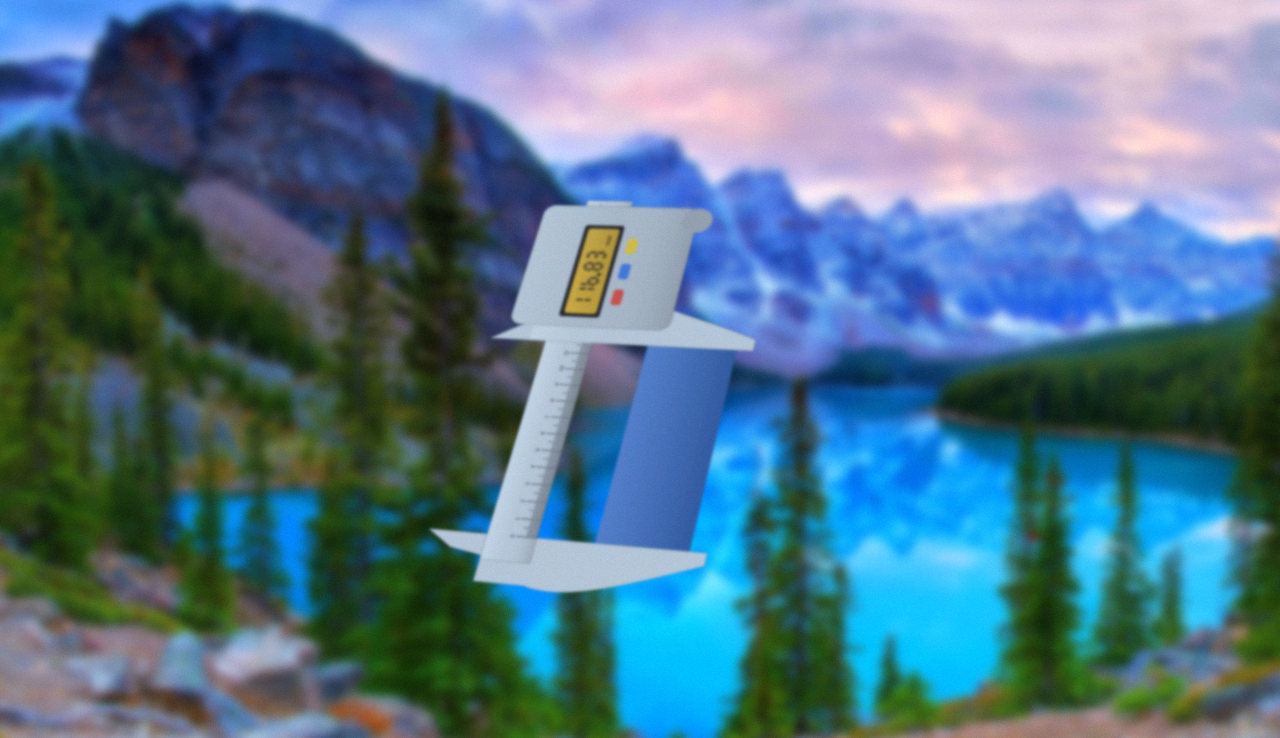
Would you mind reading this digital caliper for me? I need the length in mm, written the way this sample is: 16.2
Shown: 116.83
